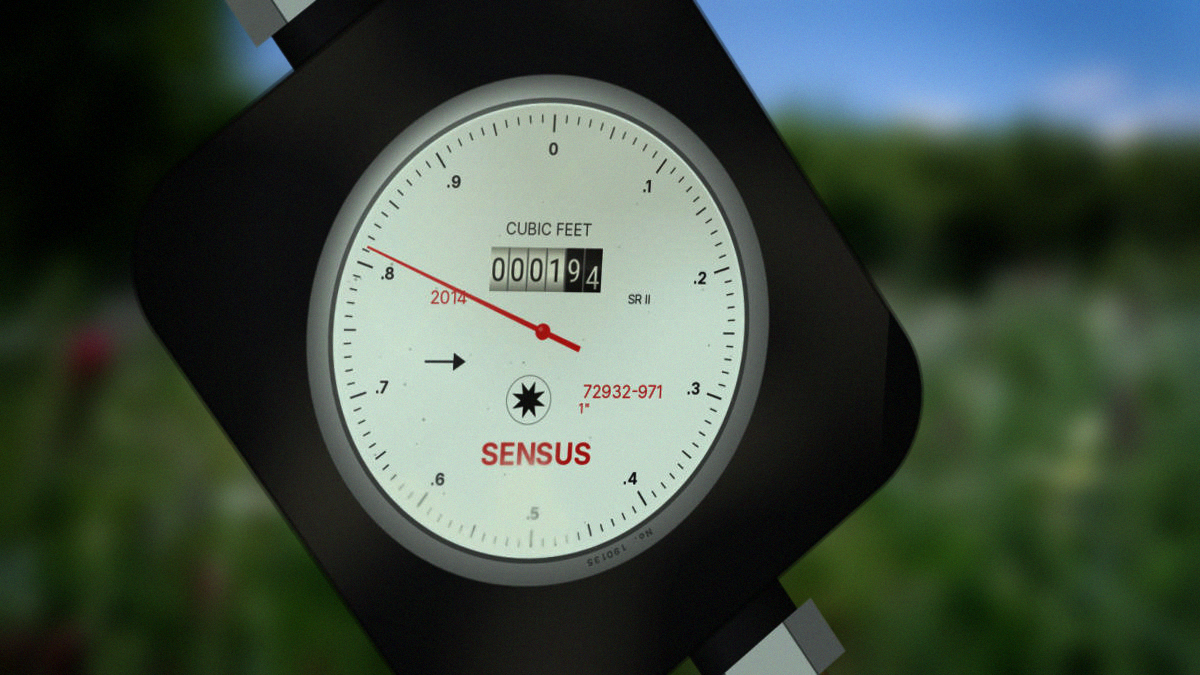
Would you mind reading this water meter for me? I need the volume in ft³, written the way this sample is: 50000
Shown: 193.81
